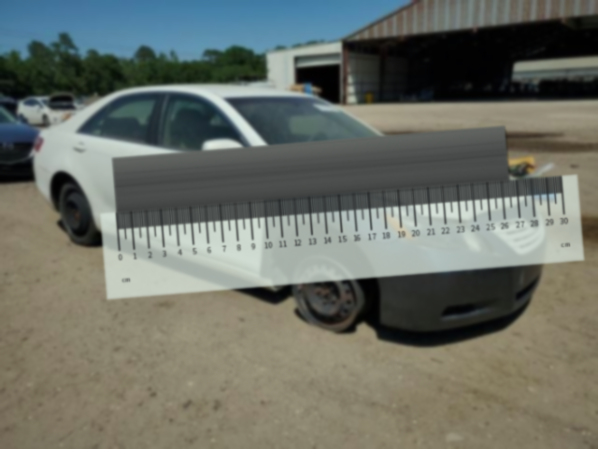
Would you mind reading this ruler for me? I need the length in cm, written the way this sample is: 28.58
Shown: 26.5
